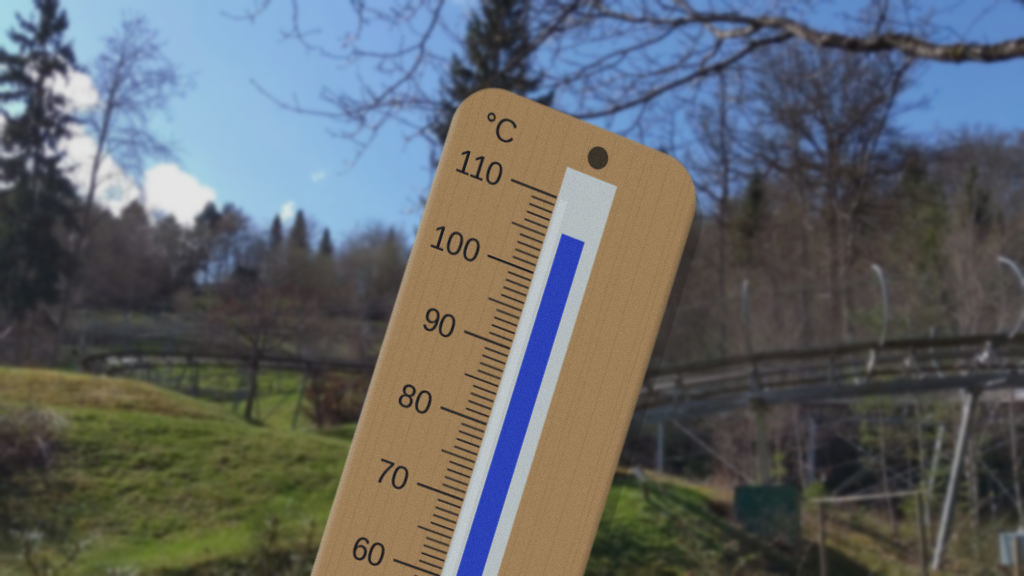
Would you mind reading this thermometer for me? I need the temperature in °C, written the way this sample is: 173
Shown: 106
